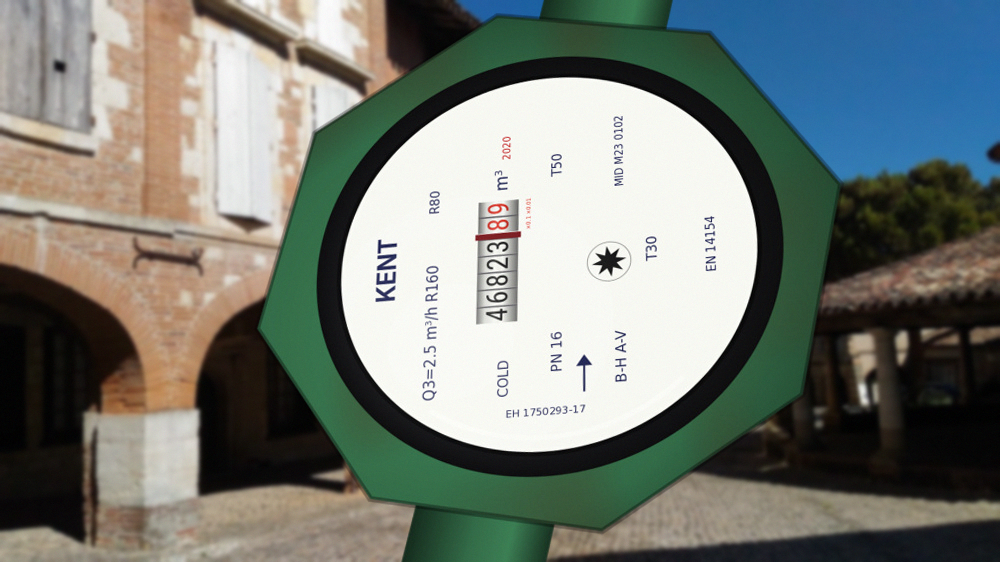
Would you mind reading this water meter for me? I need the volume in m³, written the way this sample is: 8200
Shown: 46823.89
